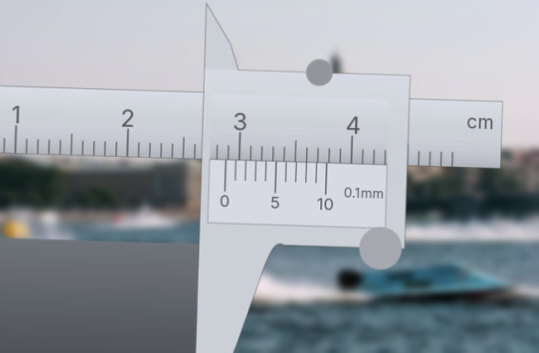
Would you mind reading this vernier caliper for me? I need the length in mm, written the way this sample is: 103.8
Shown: 28.8
